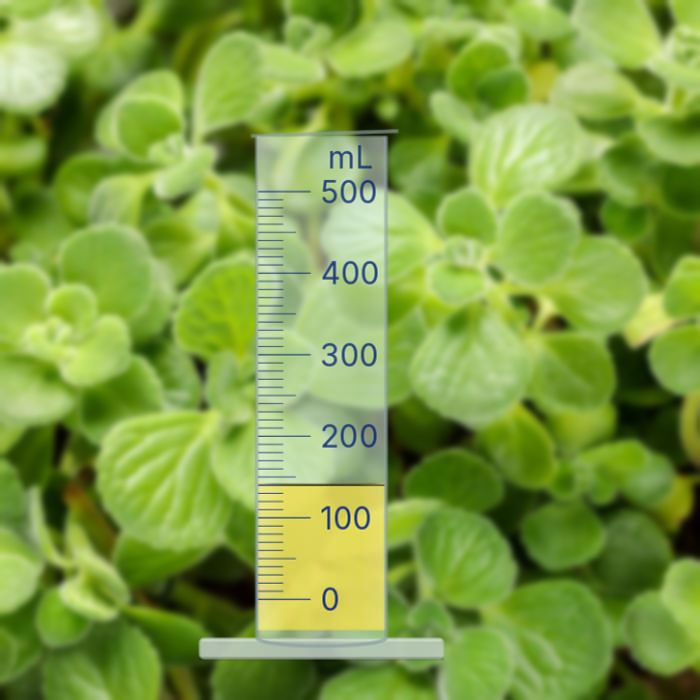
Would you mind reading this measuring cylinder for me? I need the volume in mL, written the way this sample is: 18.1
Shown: 140
